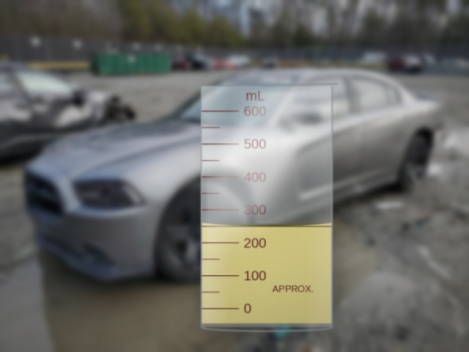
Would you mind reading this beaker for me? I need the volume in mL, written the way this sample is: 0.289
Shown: 250
